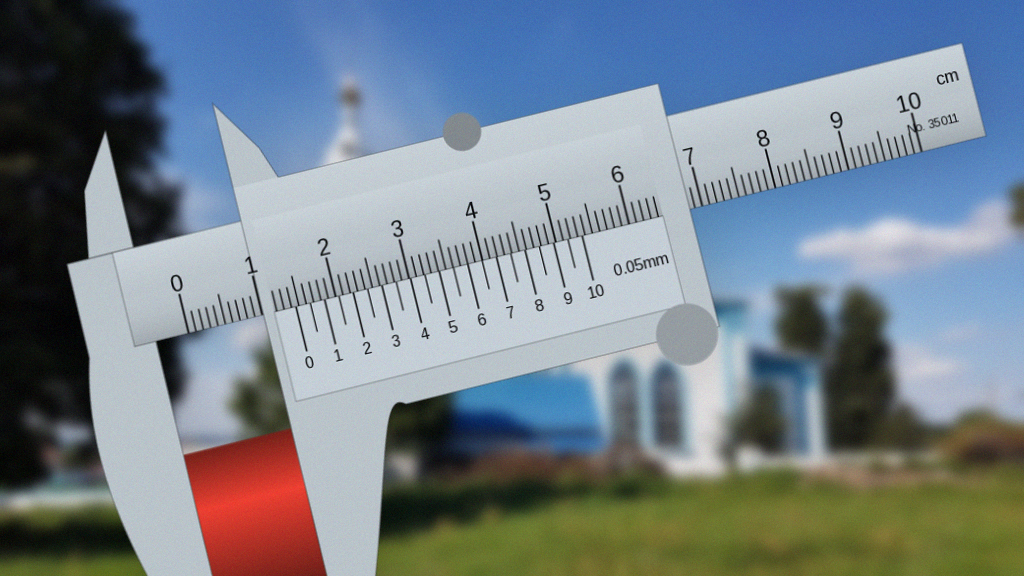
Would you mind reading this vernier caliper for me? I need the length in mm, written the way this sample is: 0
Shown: 14.6
